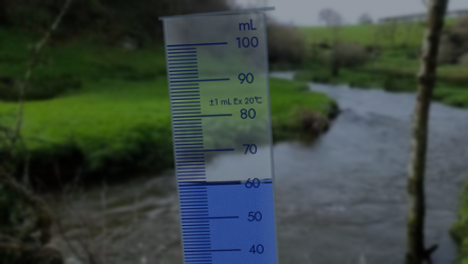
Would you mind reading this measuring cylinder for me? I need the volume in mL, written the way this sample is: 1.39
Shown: 60
